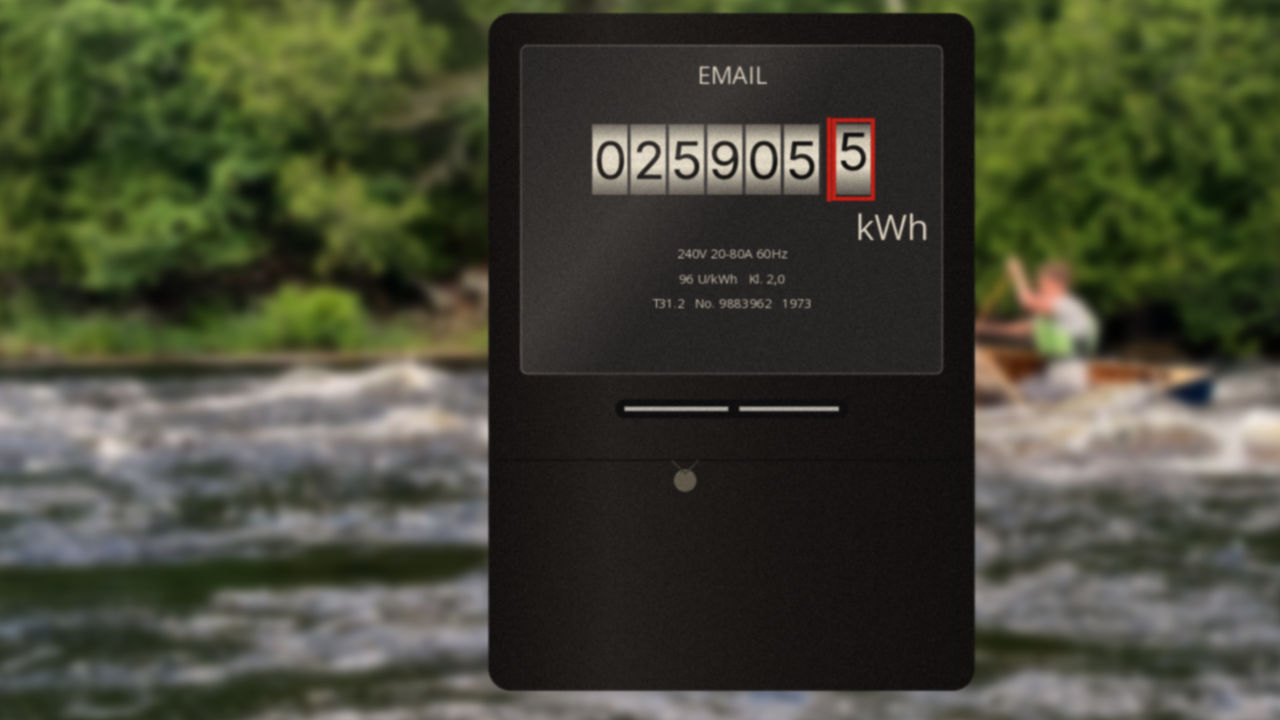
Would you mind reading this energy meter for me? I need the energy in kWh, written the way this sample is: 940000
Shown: 25905.5
